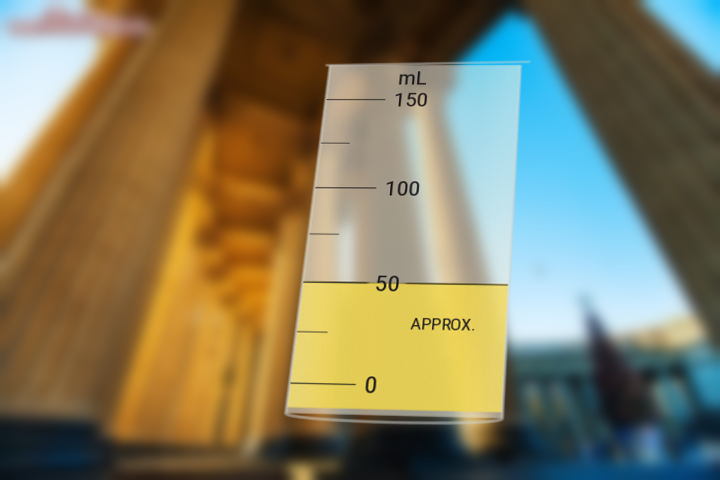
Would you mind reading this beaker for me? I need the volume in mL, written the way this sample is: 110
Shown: 50
